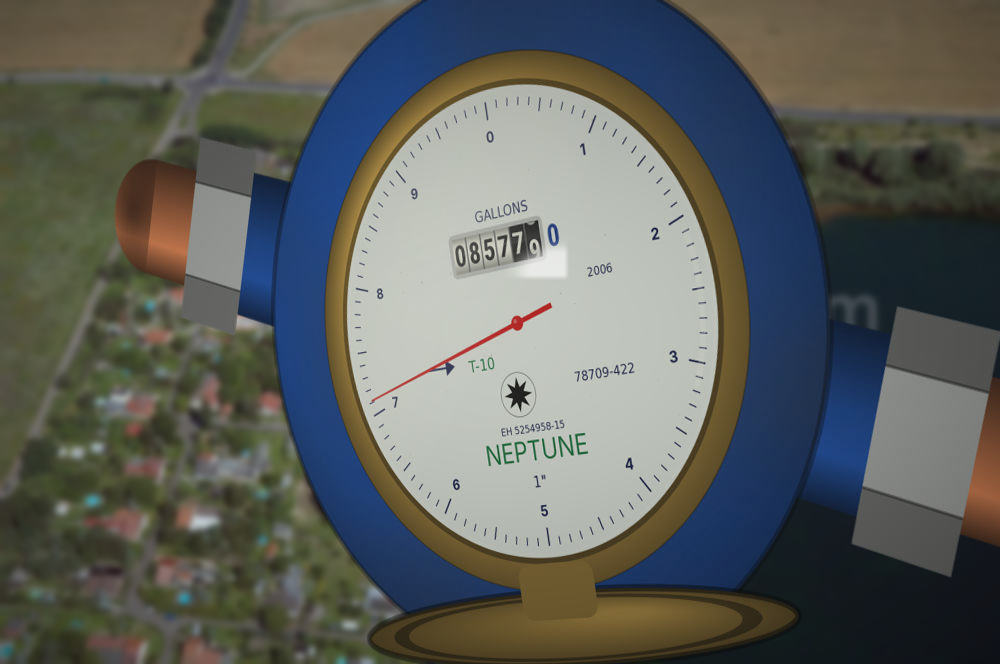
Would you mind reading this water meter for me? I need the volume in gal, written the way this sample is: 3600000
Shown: 857787.1
